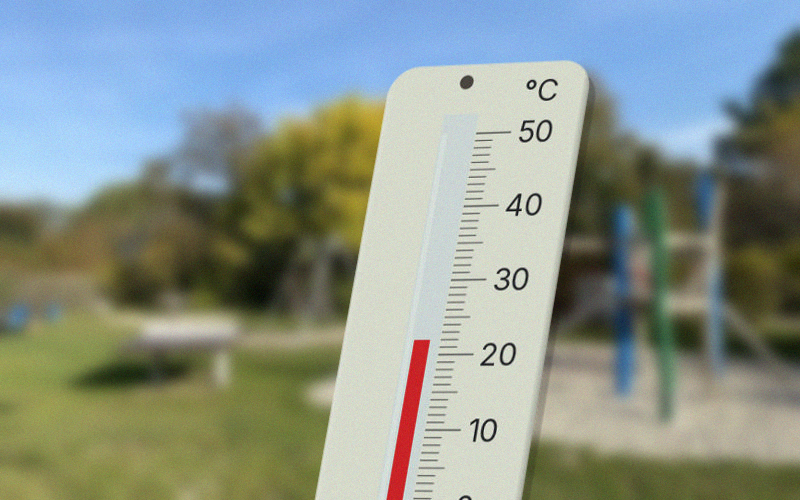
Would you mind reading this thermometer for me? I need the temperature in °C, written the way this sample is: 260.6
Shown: 22
